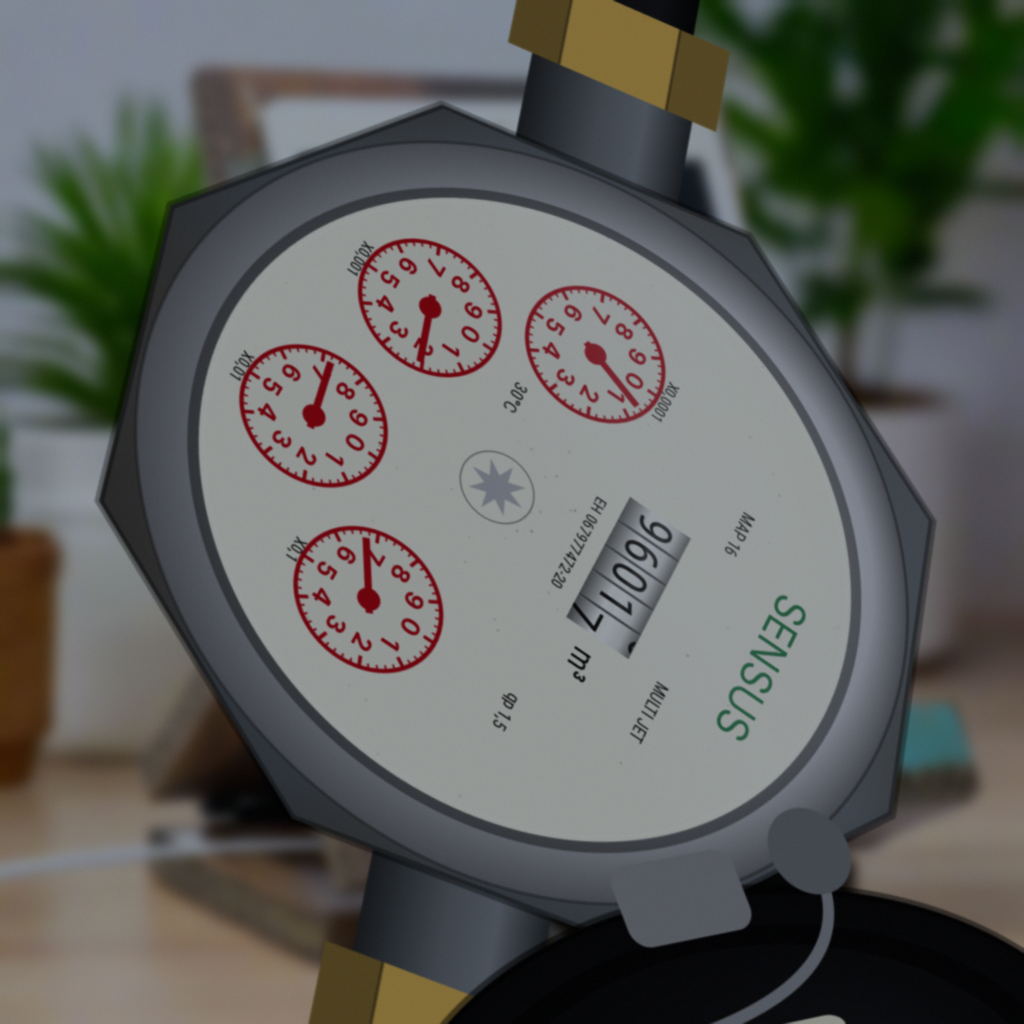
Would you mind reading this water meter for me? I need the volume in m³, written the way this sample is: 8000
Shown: 96016.6720
